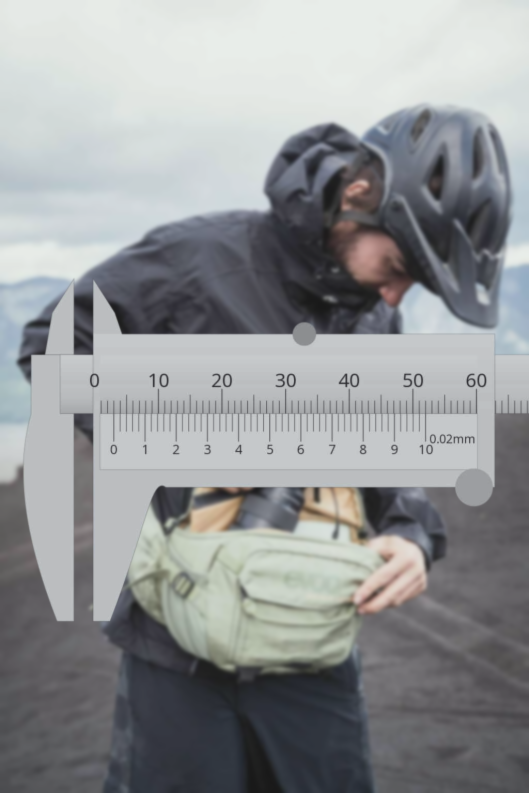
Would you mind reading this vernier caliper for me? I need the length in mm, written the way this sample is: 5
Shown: 3.0
